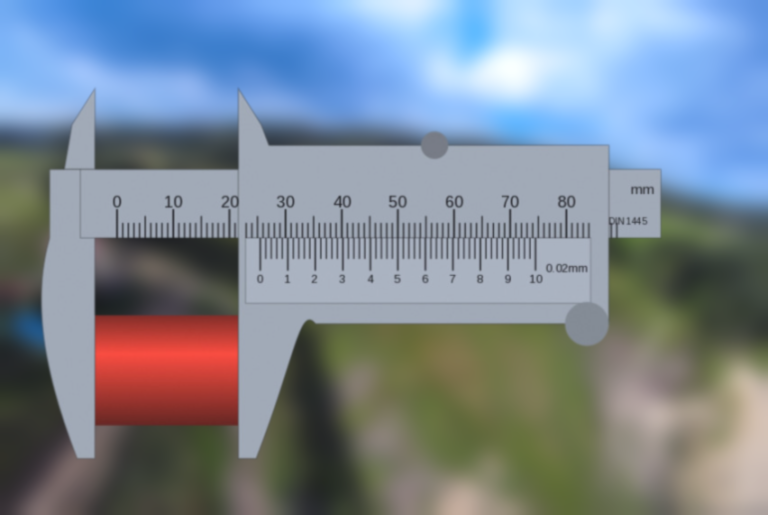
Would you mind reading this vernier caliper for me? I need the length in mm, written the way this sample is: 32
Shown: 25.5
